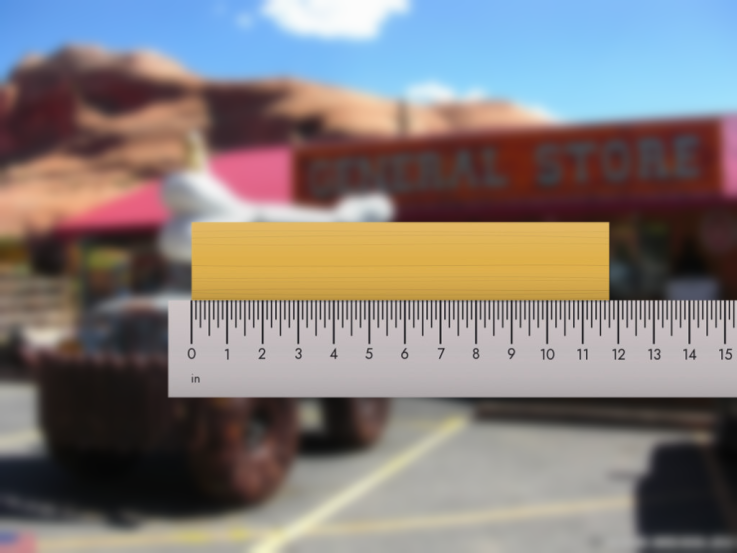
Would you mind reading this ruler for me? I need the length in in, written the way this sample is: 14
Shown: 11.75
